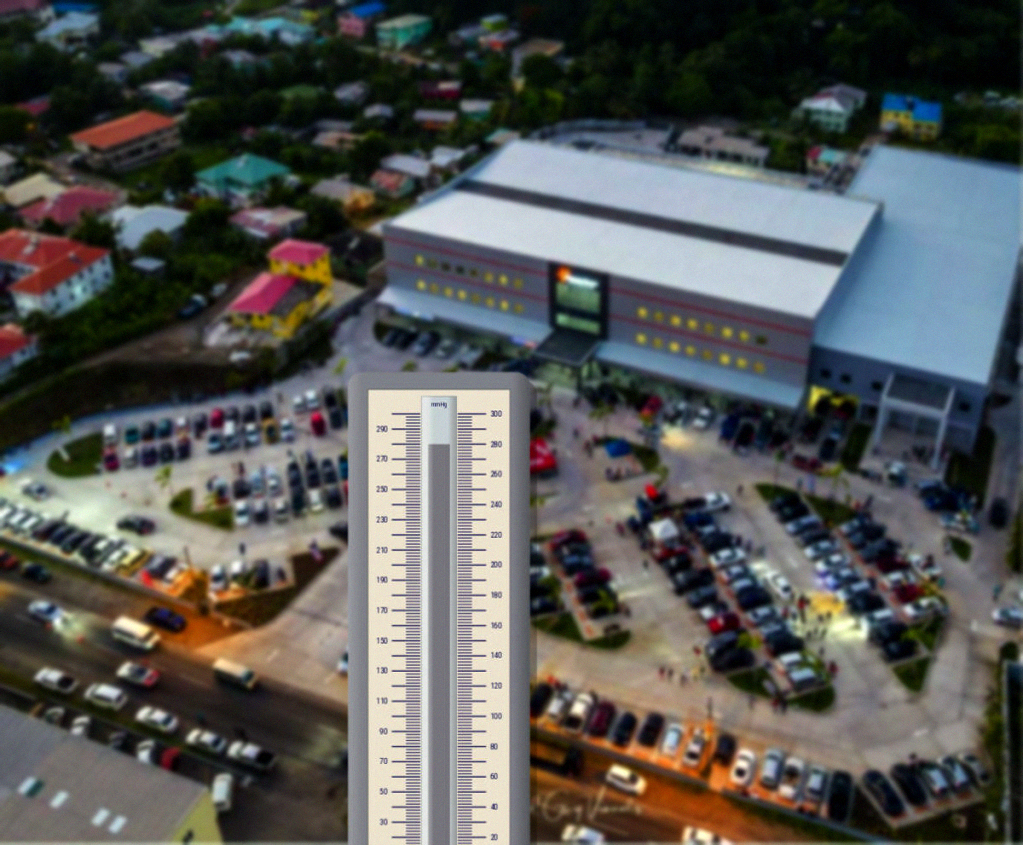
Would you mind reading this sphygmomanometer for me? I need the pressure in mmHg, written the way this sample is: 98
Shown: 280
